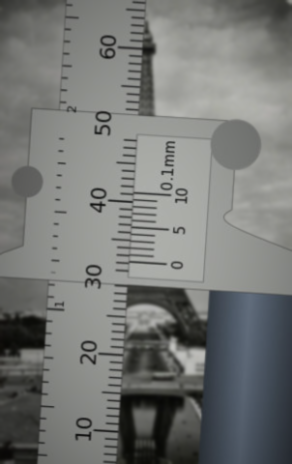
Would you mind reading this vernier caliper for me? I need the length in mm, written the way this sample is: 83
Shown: 32.2
